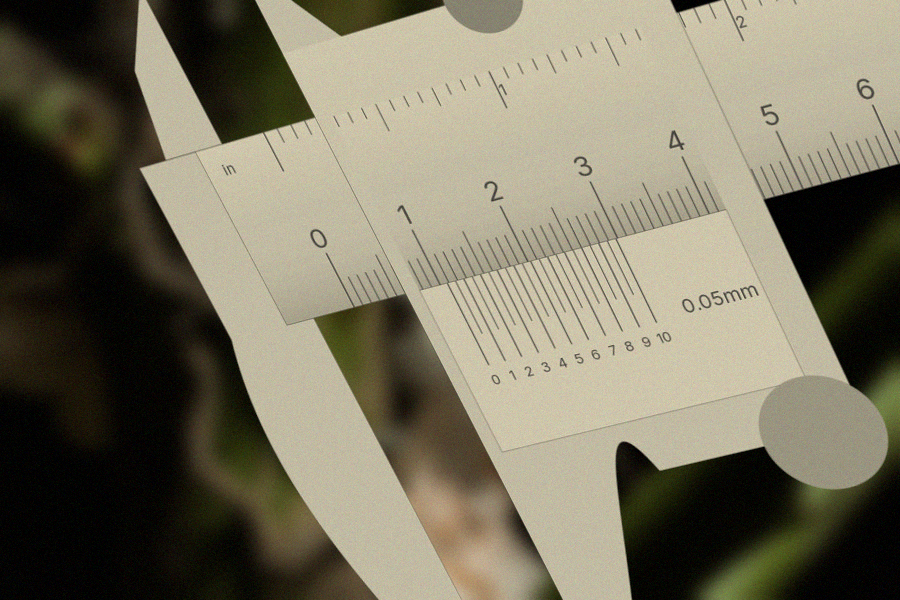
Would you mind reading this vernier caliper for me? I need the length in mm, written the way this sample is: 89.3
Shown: 10.8
